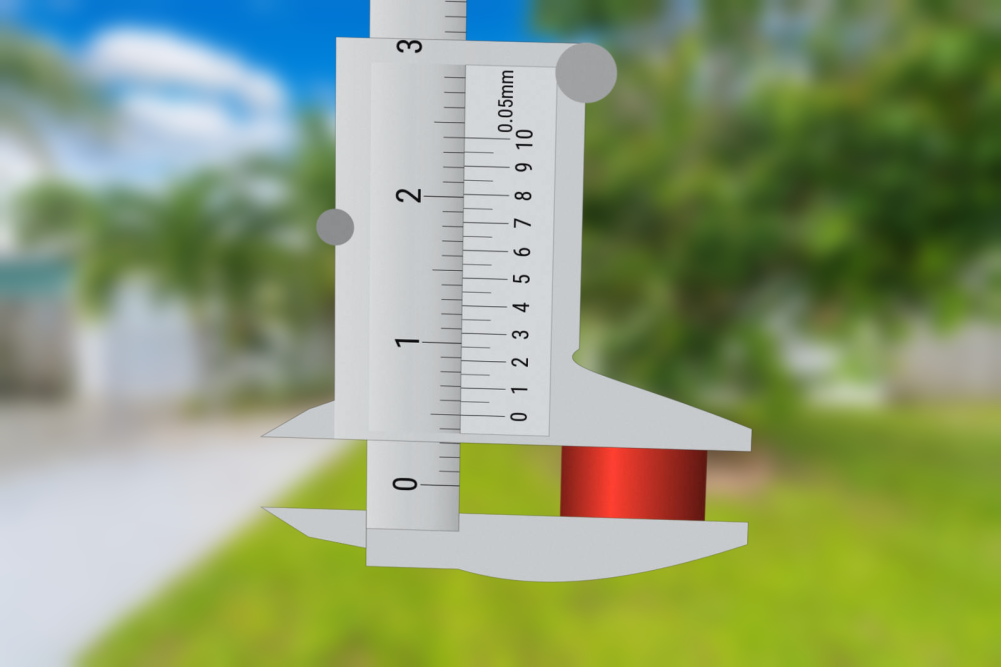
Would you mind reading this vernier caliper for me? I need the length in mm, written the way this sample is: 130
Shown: 5.0
